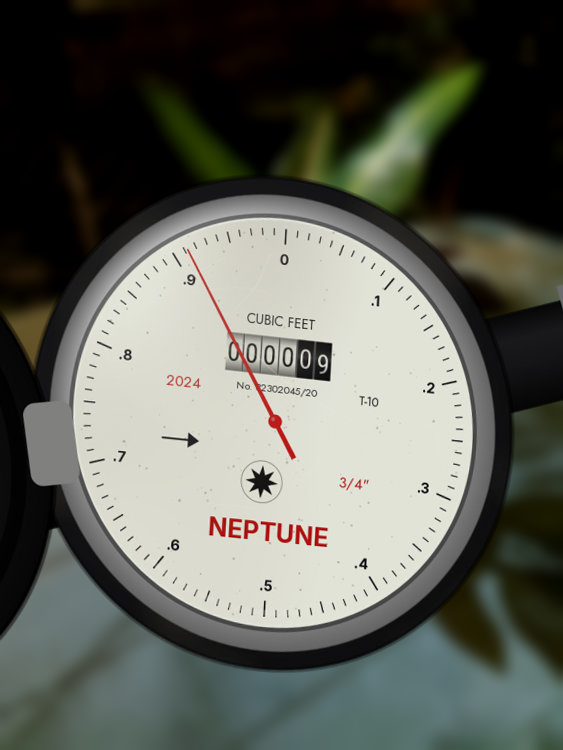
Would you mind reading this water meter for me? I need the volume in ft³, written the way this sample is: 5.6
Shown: 8.91
